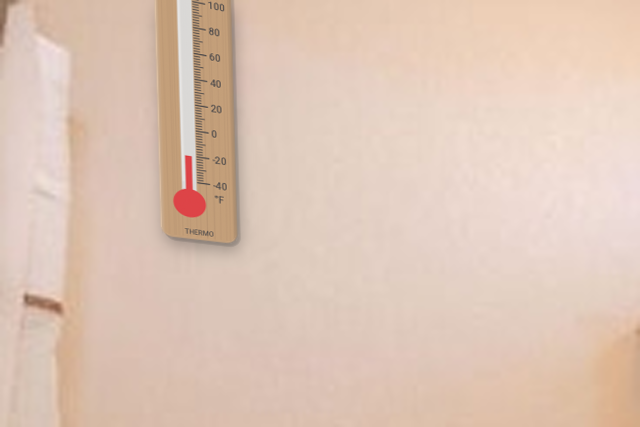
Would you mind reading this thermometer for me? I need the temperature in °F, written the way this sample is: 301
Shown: -20
